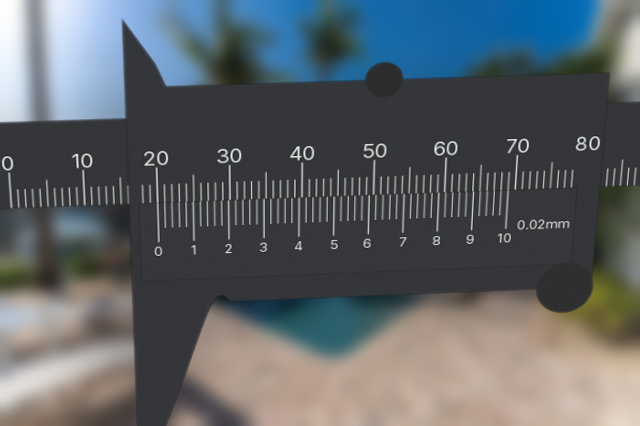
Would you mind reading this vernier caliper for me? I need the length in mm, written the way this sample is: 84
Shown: 20.0
